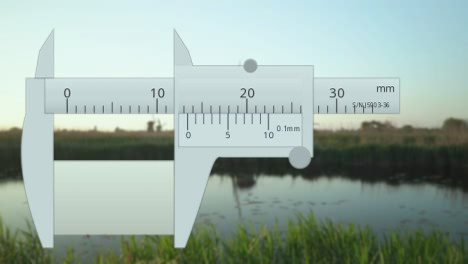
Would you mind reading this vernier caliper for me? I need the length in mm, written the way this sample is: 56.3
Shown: 13.4
